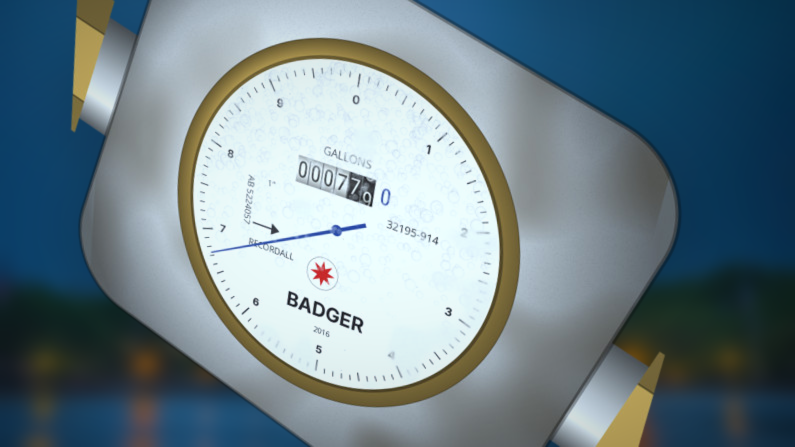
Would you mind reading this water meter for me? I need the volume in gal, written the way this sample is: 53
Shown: 7786.7
